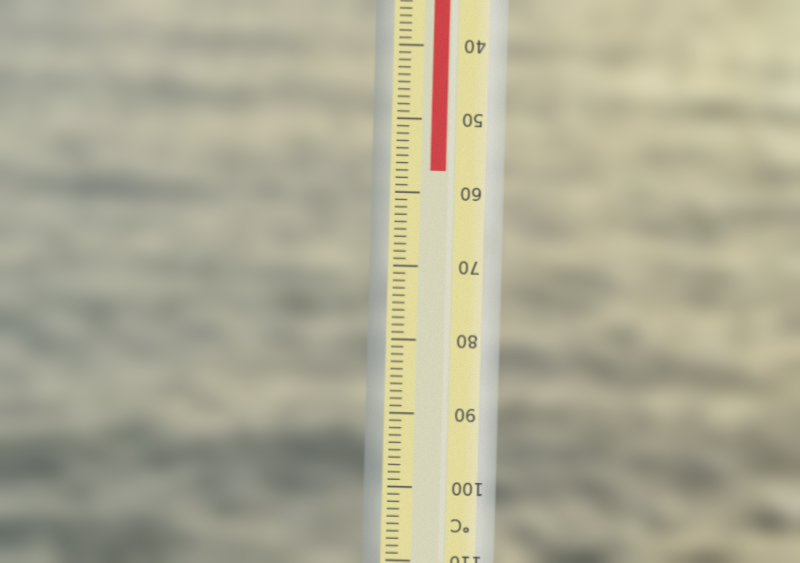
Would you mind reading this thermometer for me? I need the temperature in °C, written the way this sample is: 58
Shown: 57
